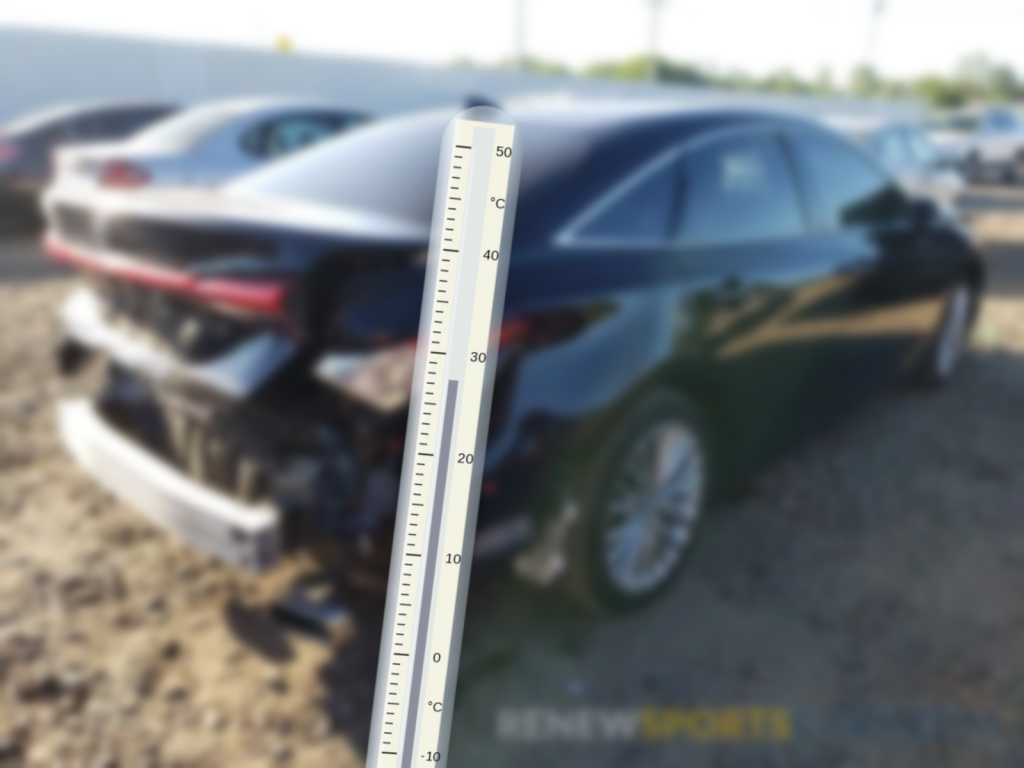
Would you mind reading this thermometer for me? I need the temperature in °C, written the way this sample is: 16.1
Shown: 27.5
